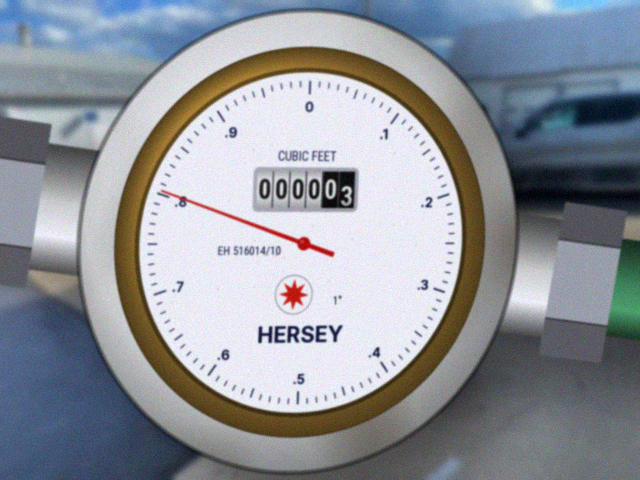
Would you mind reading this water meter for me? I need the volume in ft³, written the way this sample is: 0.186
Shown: 2.80
